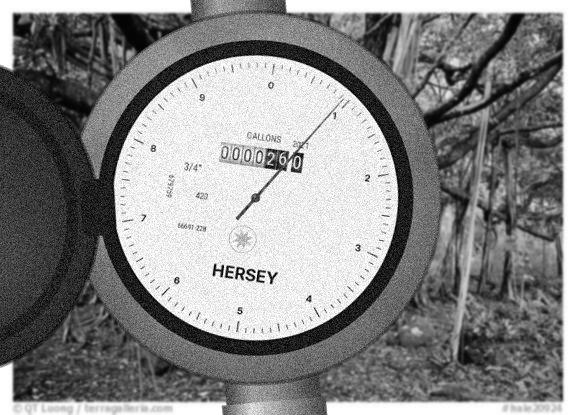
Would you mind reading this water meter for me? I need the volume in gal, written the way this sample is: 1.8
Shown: 260.9
